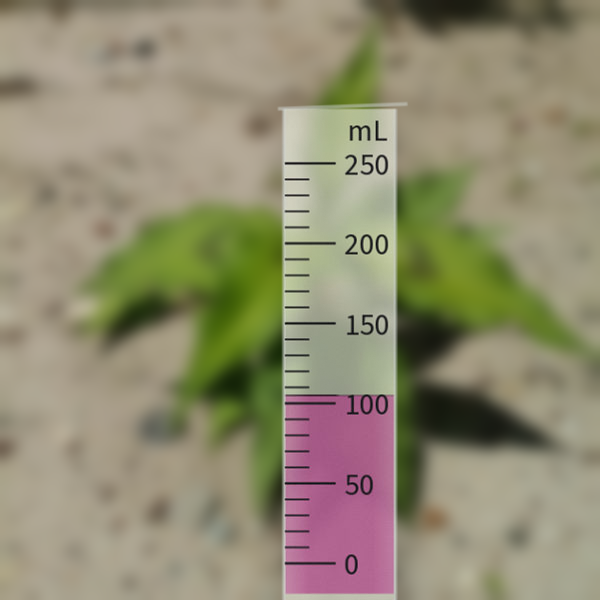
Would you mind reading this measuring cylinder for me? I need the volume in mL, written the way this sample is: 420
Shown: 105
